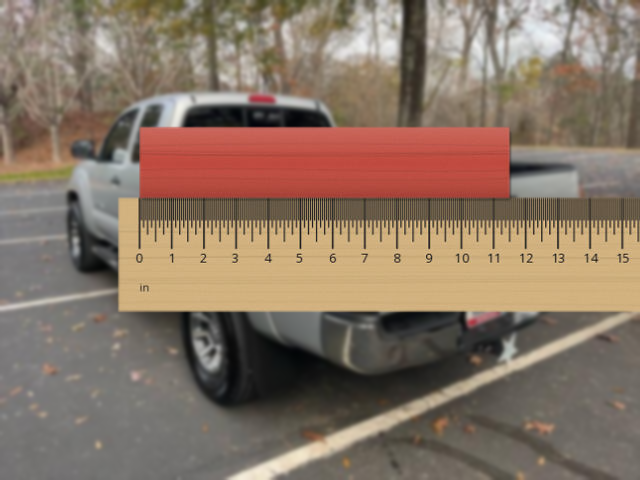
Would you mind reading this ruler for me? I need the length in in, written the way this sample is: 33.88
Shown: 11.5
